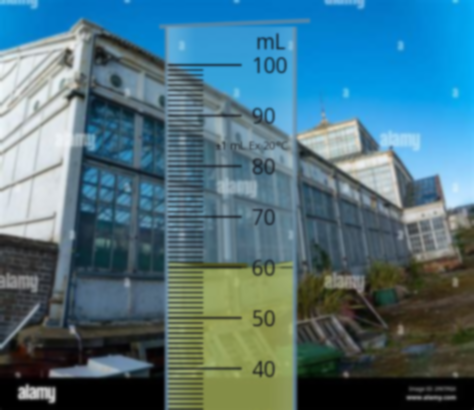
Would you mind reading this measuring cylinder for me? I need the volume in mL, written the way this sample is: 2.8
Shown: 60
